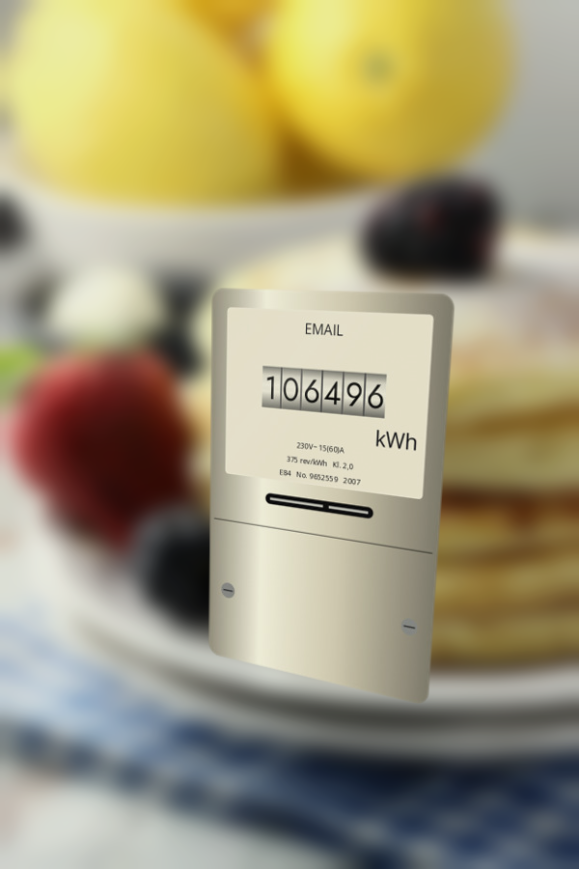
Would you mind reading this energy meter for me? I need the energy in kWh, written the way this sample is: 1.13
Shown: 106496
